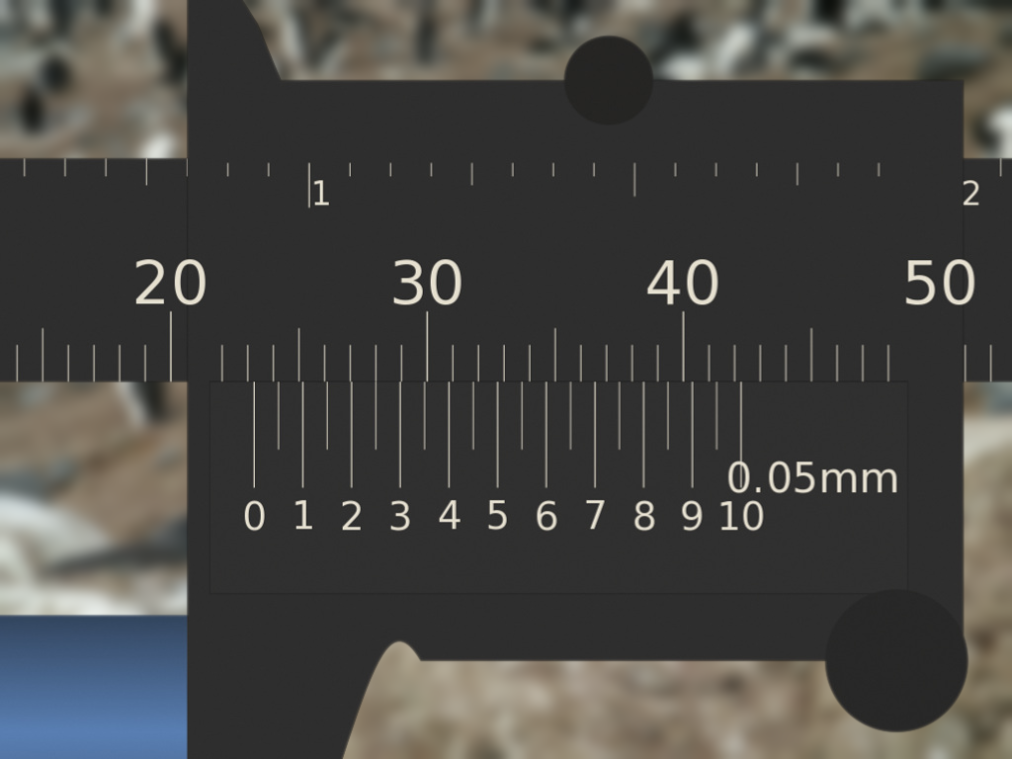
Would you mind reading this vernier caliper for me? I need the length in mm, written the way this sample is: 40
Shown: 23.25
